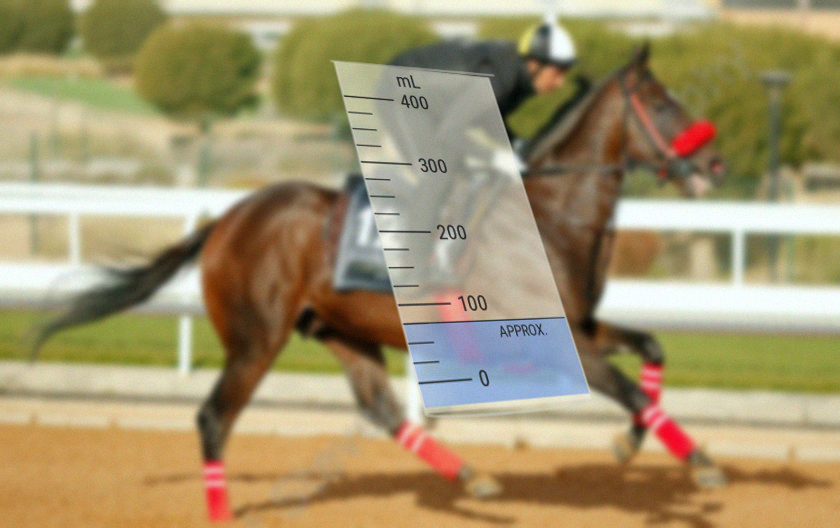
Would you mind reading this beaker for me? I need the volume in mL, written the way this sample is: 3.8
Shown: 75
